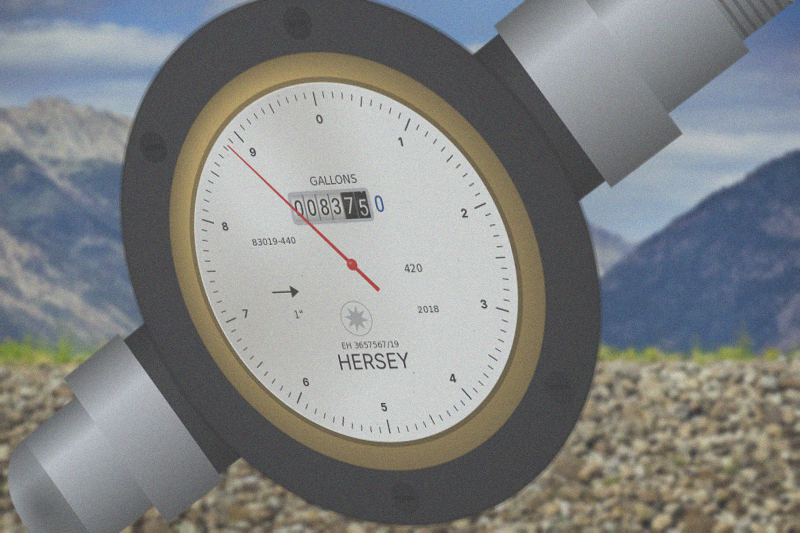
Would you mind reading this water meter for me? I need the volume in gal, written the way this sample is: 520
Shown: 83748.8
